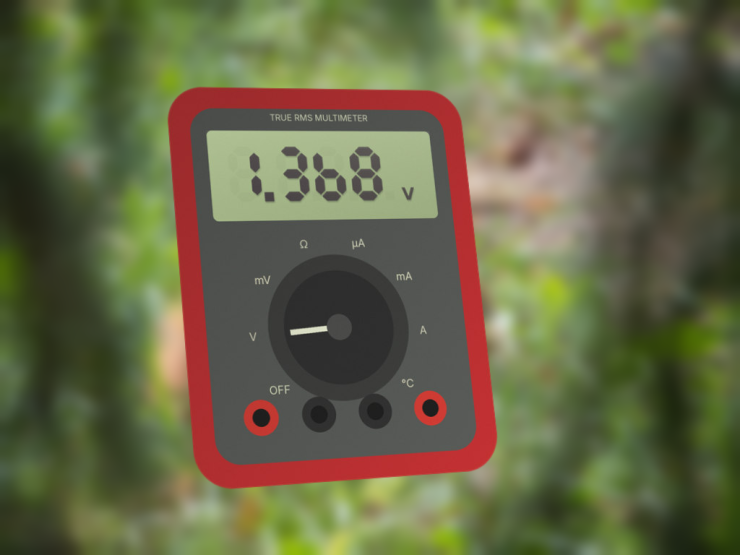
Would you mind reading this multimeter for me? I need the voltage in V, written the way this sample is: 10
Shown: 1.368
